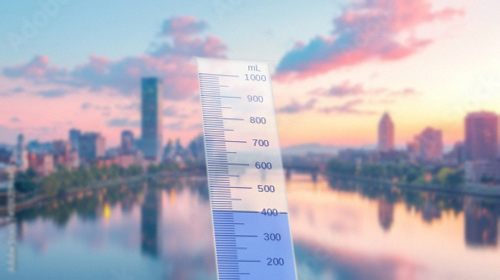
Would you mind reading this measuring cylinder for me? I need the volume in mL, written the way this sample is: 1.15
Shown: 400
